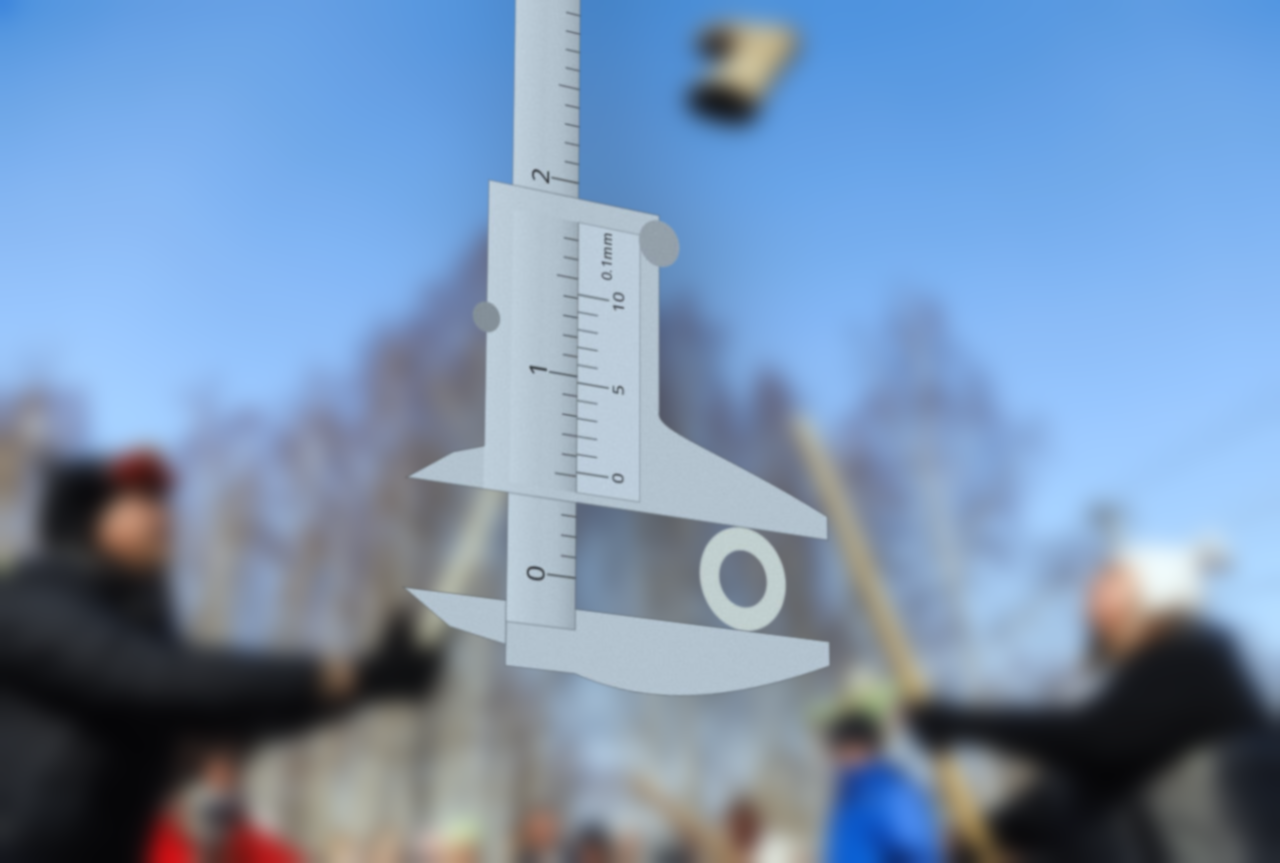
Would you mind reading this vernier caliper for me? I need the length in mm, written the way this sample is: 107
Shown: 5.2
